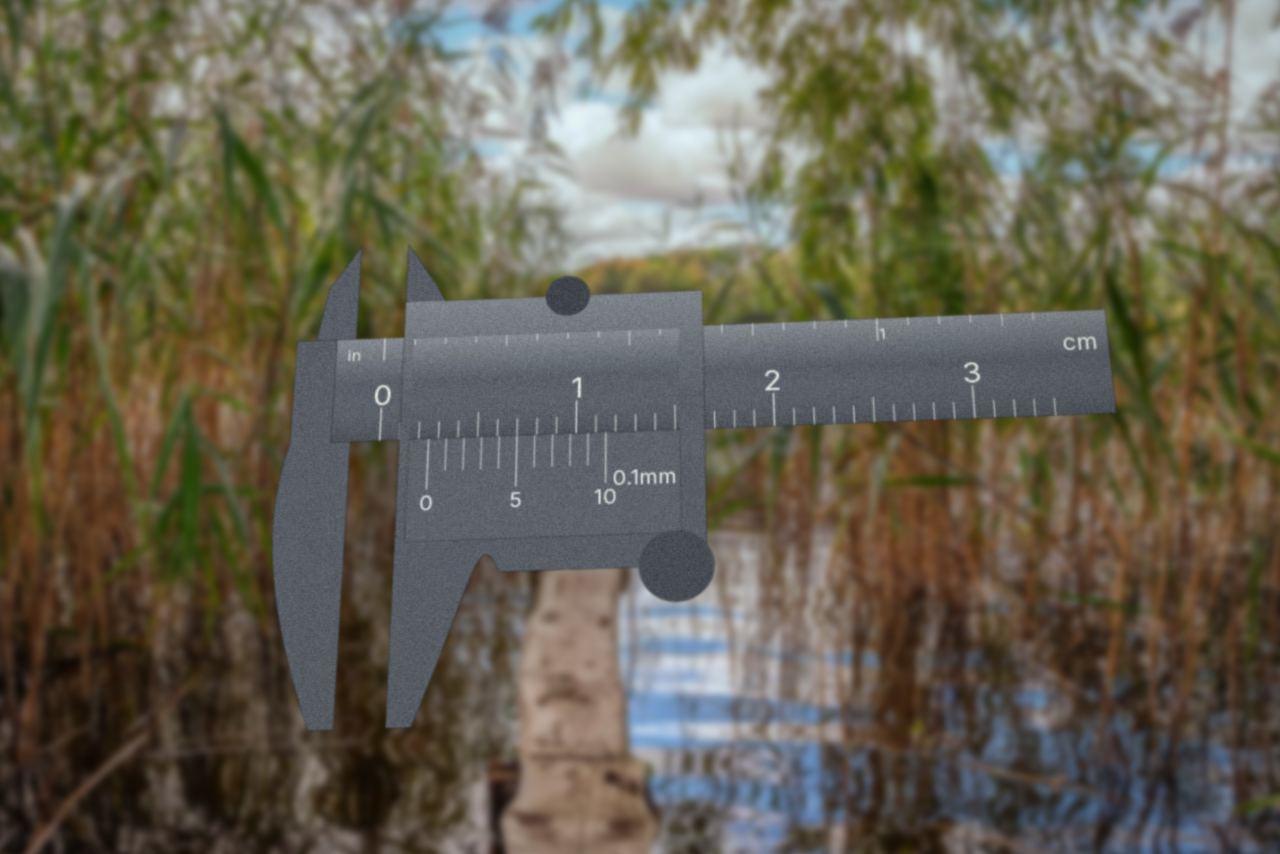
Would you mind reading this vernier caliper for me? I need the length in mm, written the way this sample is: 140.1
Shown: 2.5
